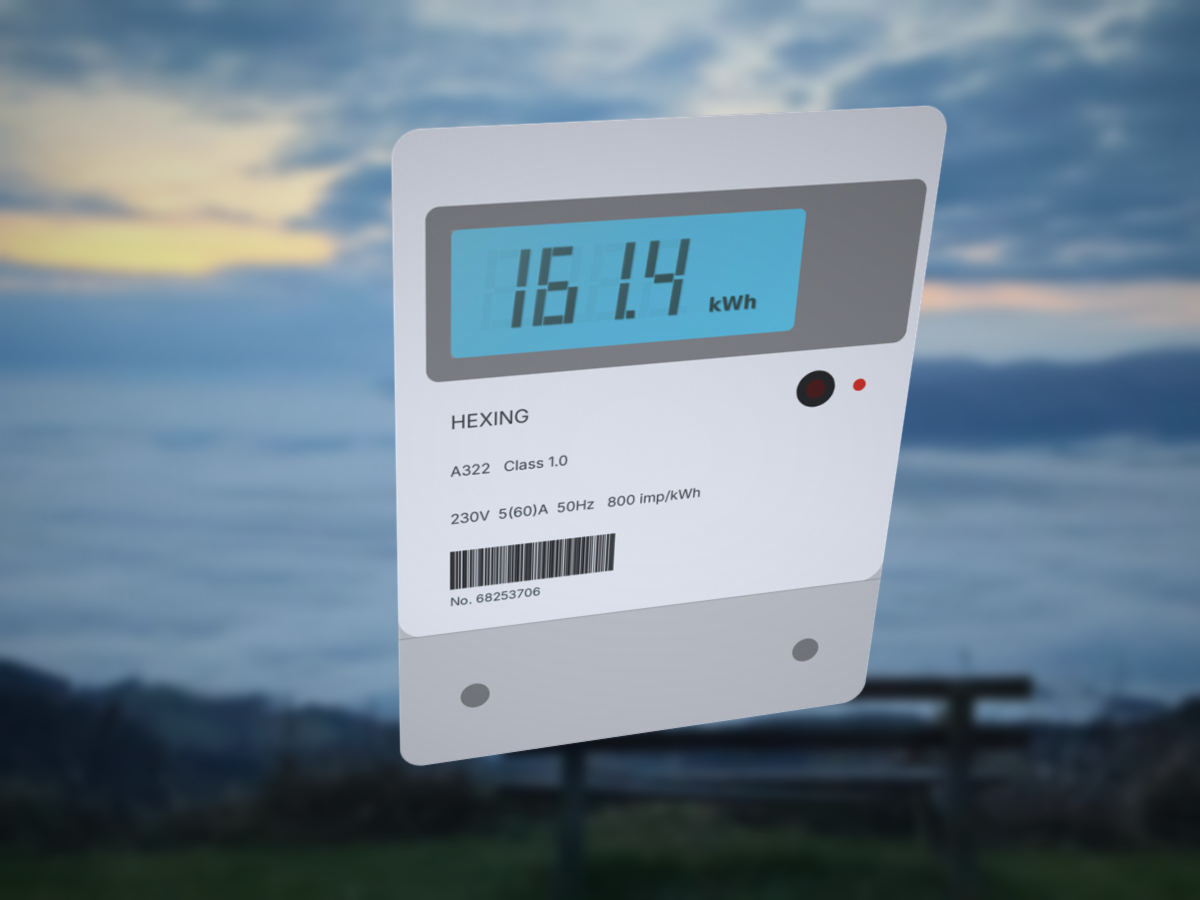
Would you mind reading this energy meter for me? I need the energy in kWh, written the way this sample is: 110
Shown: 161.4
